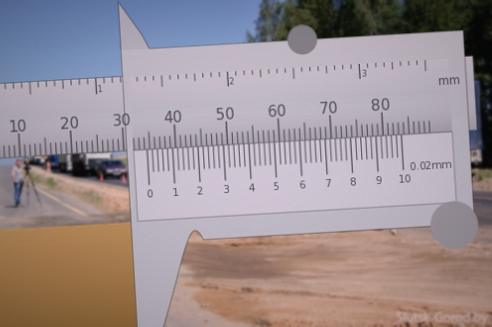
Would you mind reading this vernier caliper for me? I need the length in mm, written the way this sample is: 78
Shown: 34.5
